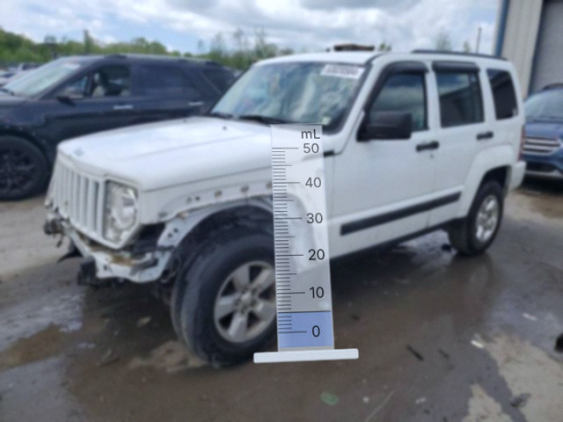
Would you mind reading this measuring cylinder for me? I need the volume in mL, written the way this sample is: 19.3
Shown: 5
